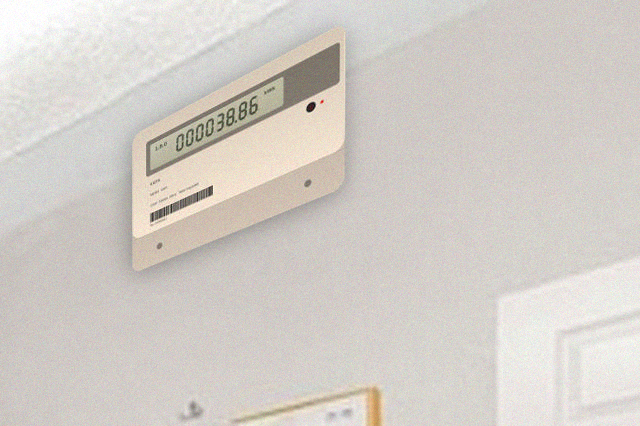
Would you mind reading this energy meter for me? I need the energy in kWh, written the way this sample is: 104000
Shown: 38.86
